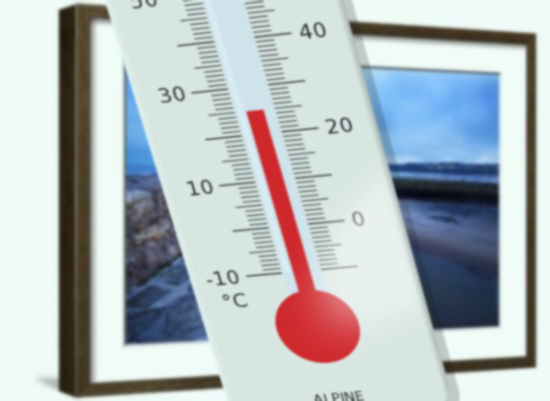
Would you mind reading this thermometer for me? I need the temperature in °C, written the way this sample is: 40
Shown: 25
